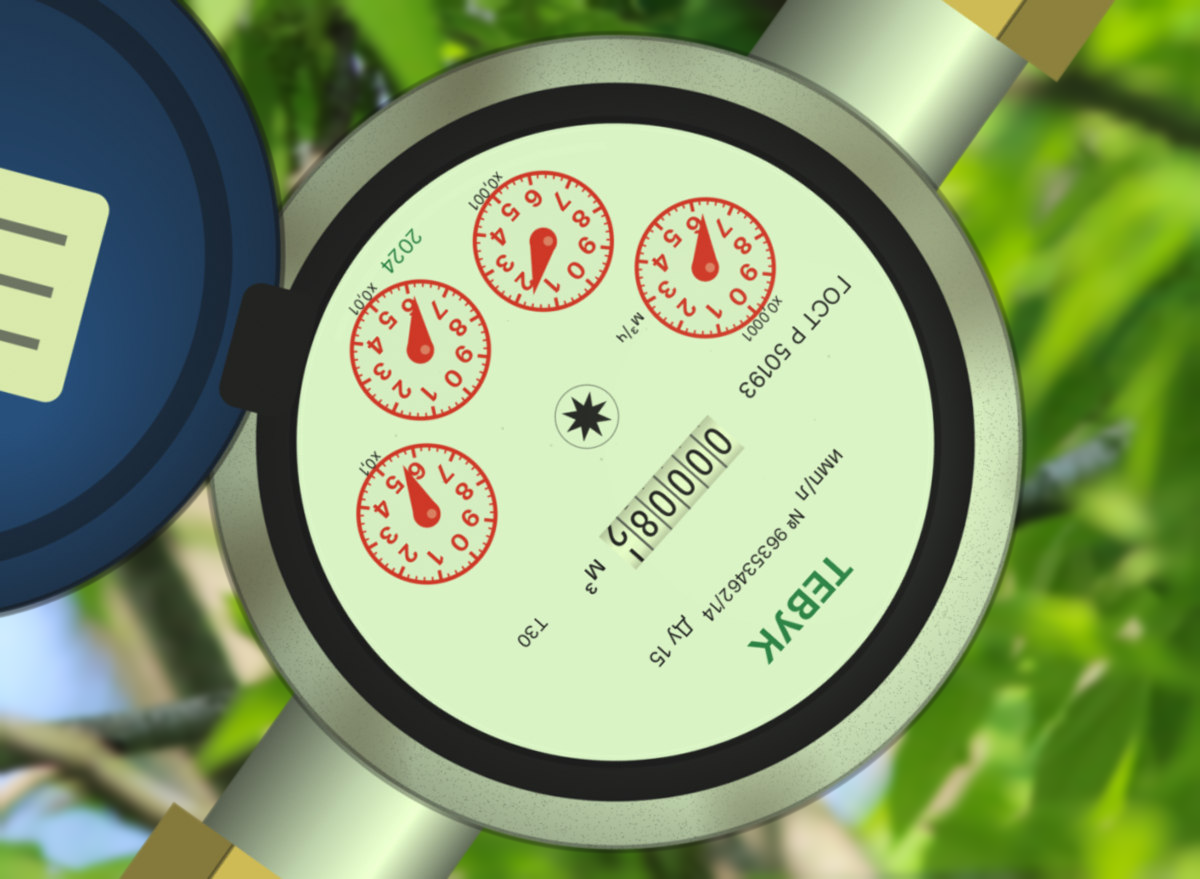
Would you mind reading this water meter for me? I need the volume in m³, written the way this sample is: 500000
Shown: 81.5616
